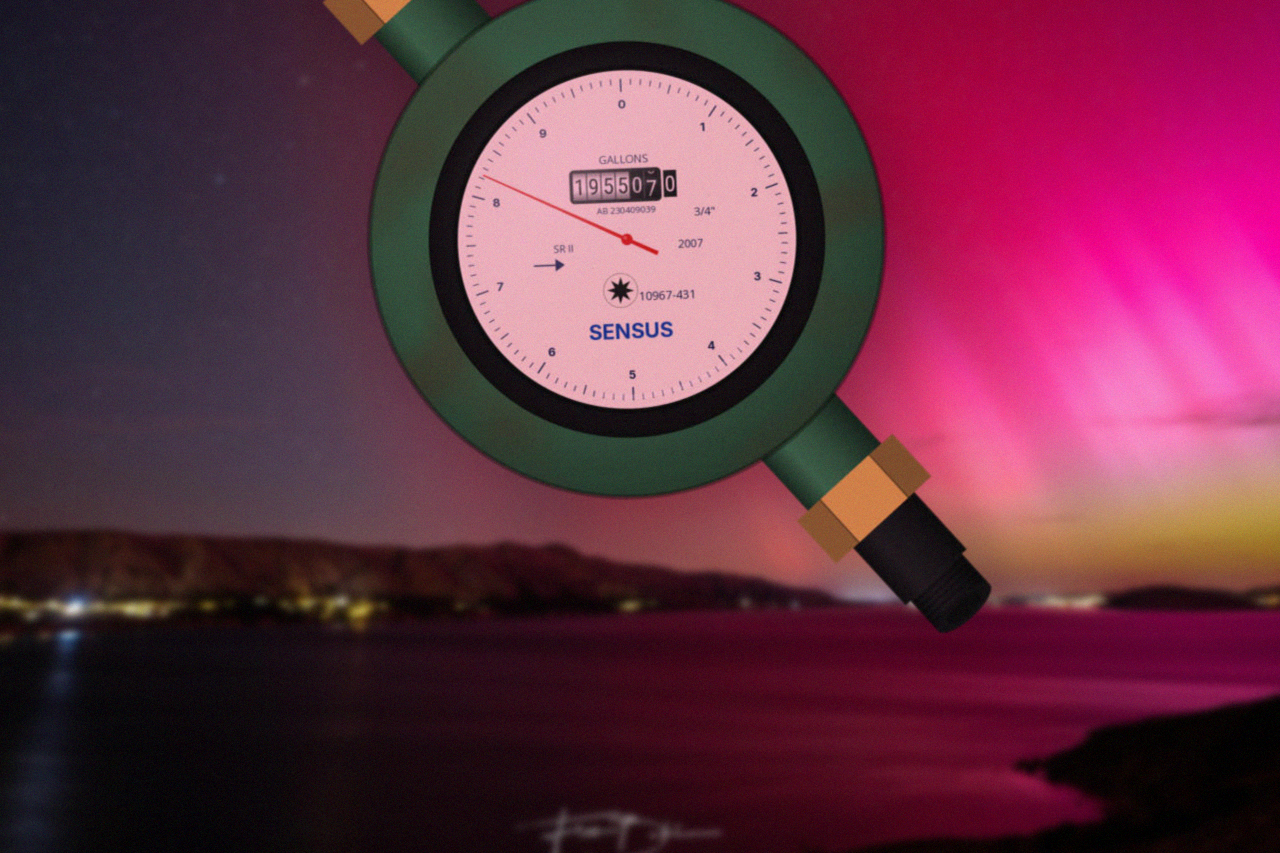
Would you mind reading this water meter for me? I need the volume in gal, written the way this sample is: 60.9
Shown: 1955068.2
